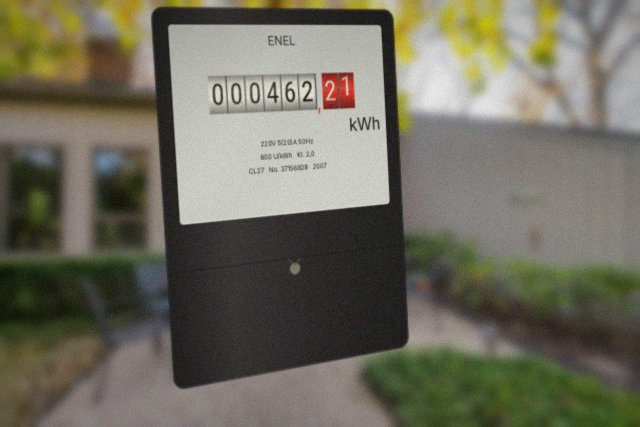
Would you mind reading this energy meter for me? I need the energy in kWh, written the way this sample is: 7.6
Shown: 462.21
